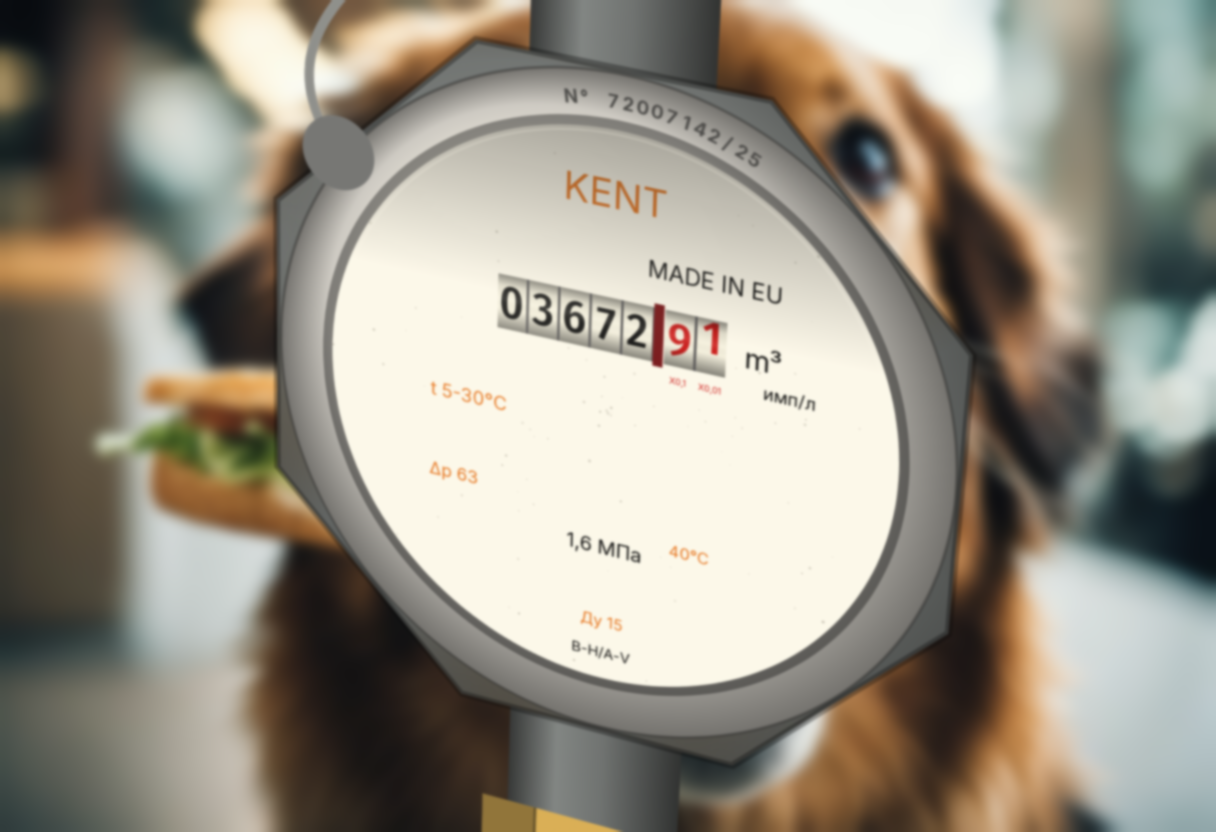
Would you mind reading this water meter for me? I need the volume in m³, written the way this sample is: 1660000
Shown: 3672.91
